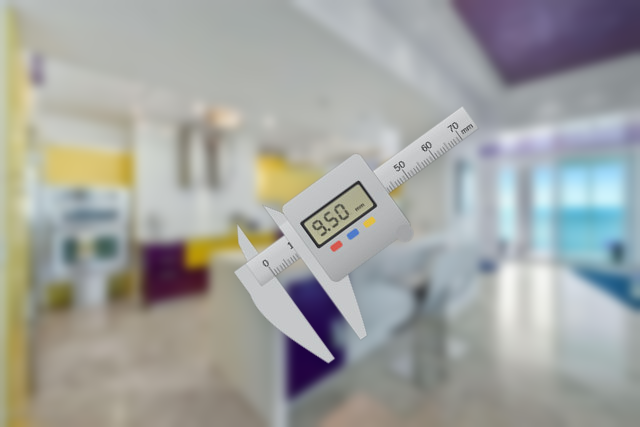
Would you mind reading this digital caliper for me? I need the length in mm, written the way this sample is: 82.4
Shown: 9.50
